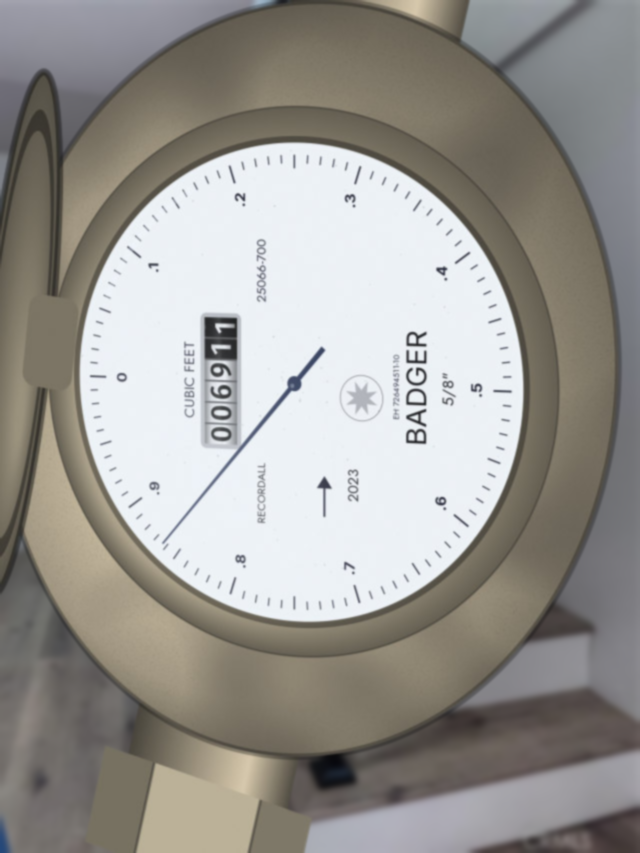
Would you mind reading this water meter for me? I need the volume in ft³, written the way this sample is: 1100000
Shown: 6910.86
